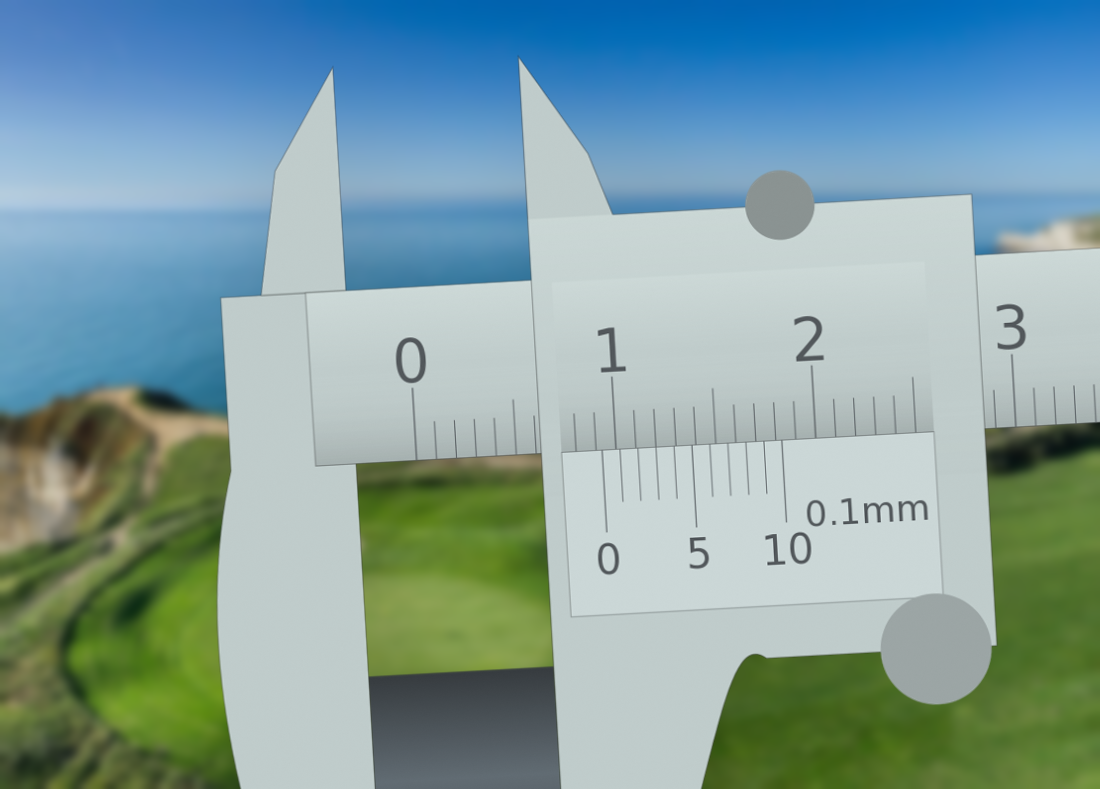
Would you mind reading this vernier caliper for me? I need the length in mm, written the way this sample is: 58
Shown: 9.3
